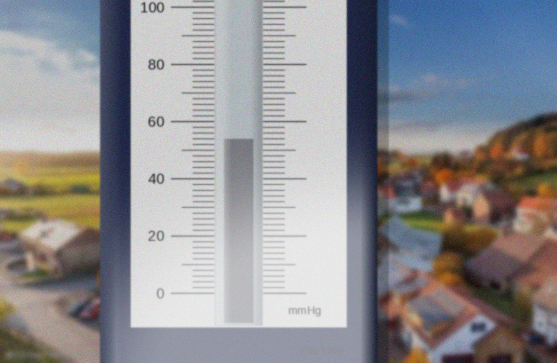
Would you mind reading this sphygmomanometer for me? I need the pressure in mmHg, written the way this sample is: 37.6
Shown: 54
